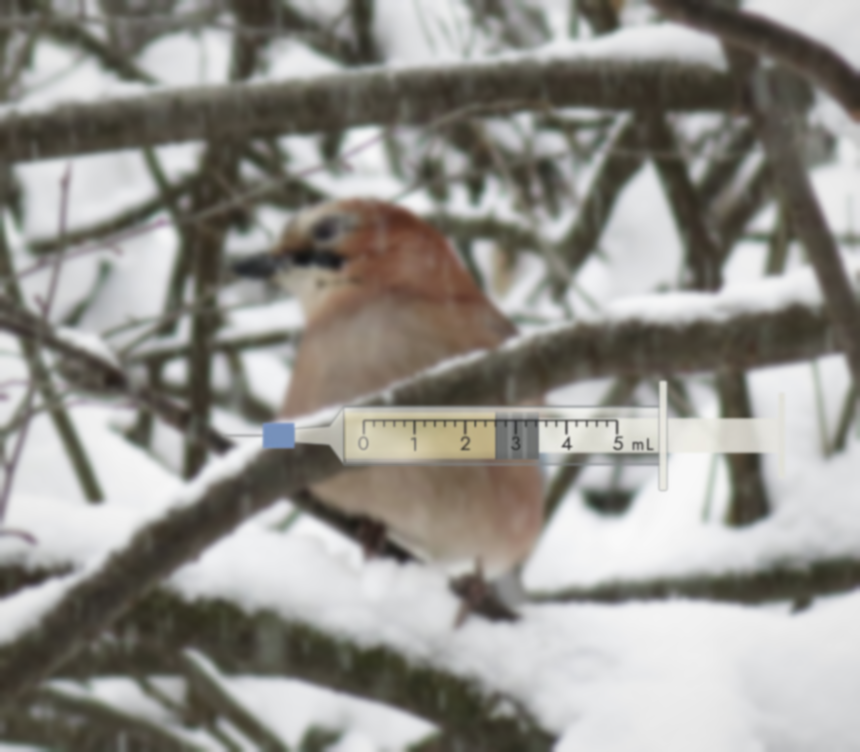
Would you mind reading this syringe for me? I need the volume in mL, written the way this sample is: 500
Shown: 2.6
